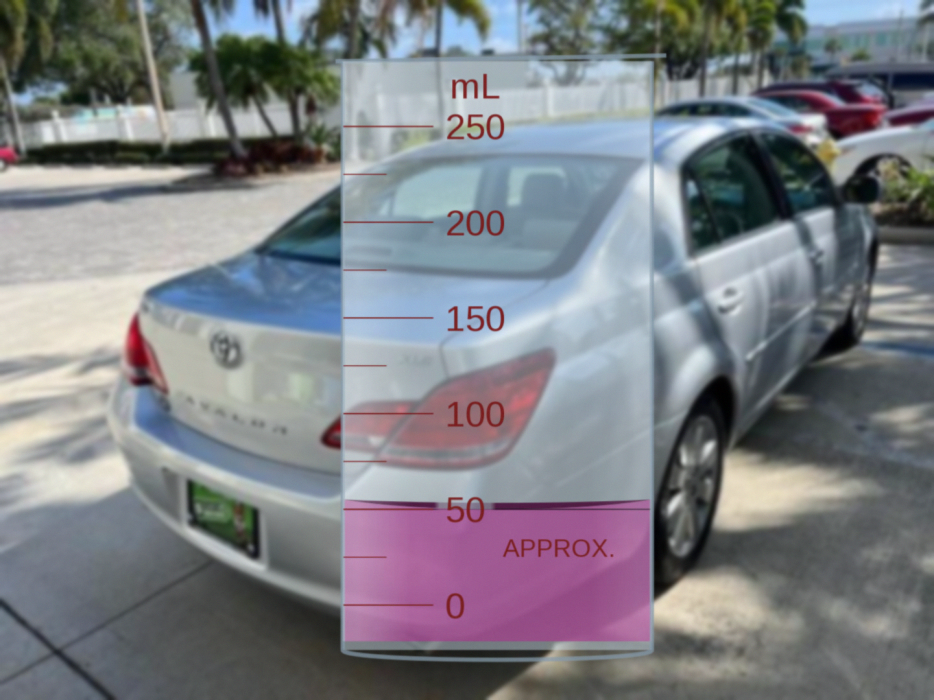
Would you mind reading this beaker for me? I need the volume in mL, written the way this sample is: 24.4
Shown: 50
